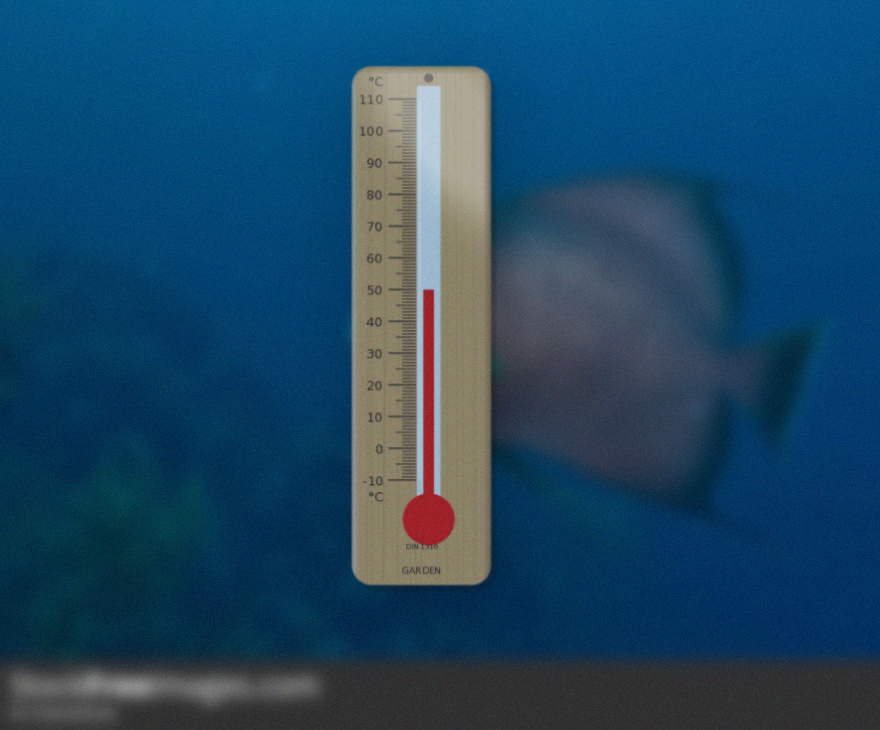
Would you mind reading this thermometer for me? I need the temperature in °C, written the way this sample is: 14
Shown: 50
